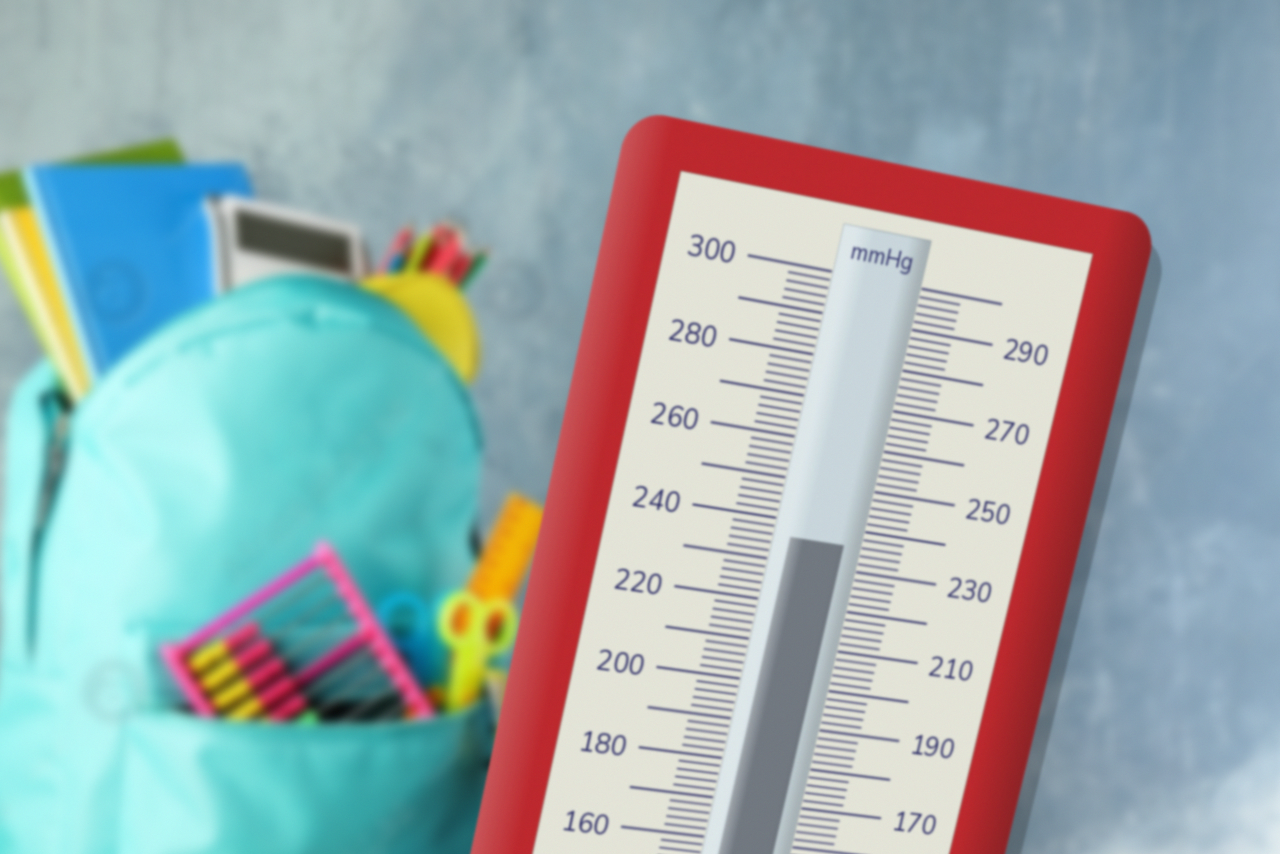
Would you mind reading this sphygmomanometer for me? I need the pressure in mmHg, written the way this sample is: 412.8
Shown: 236
